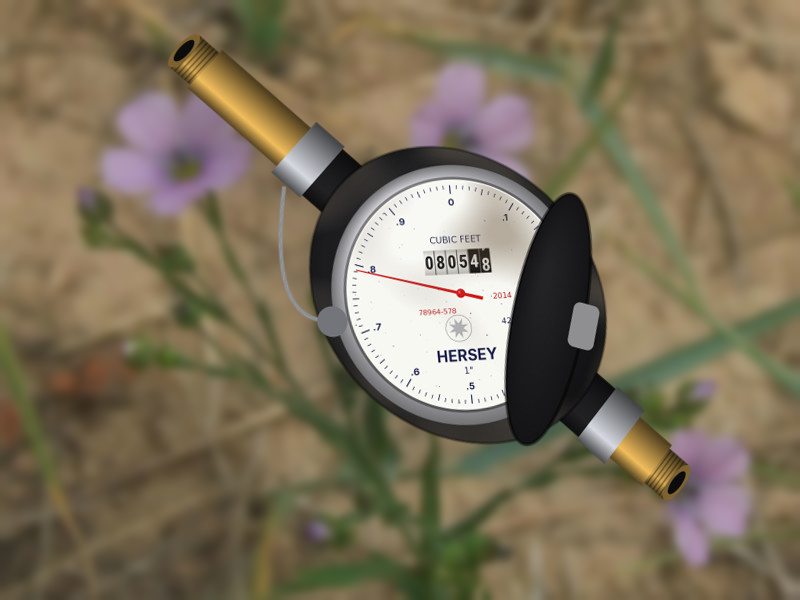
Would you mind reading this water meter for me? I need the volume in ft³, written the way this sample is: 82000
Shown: 80547.79
